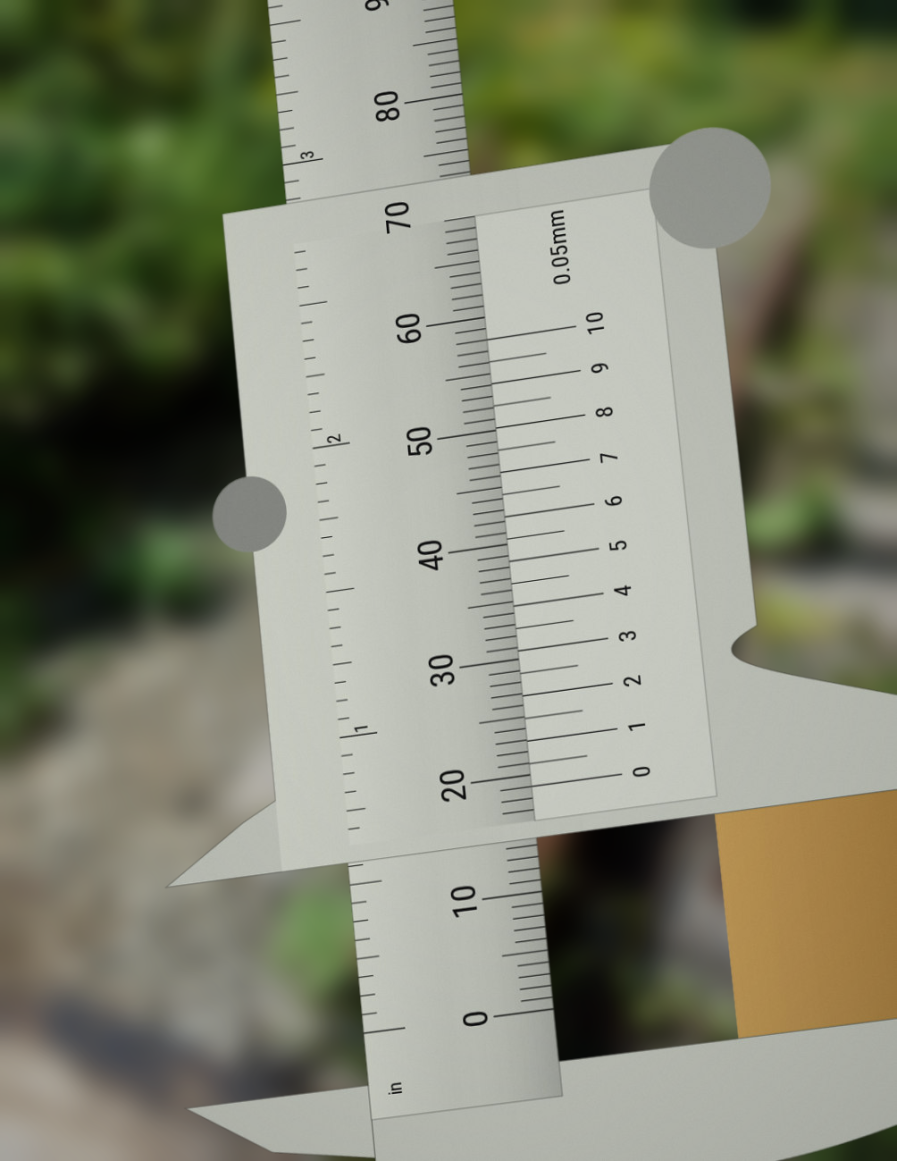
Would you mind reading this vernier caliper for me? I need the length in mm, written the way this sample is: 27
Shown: 19.0
